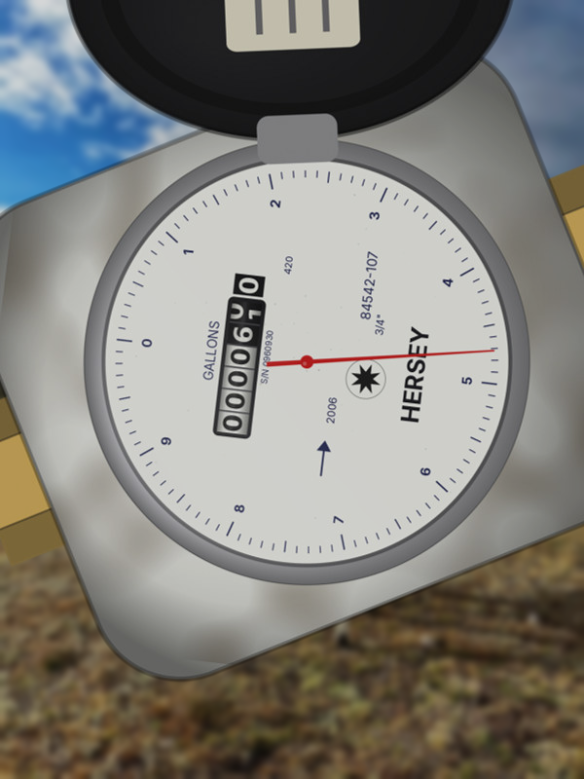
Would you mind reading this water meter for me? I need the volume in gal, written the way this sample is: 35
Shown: 604.7
